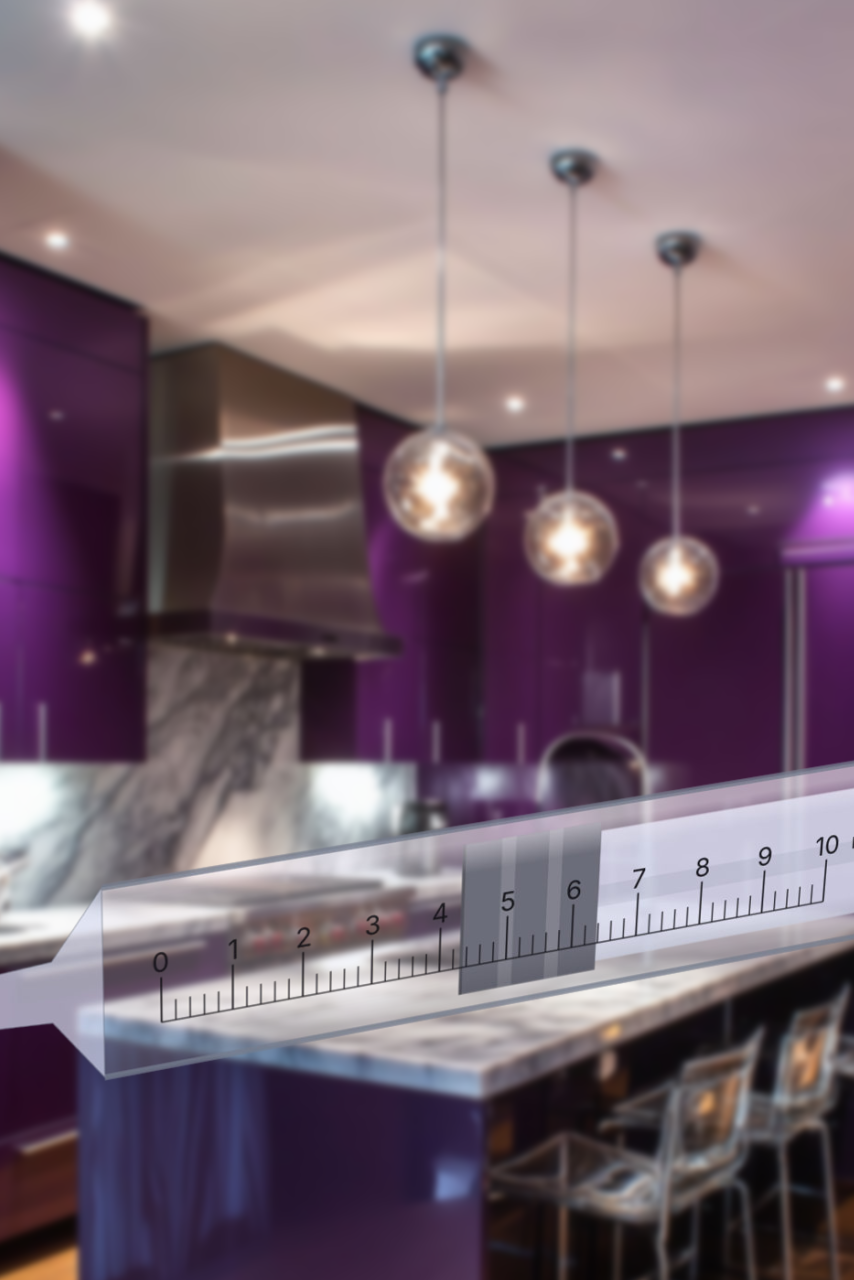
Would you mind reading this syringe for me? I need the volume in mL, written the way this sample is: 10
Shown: 4.3
